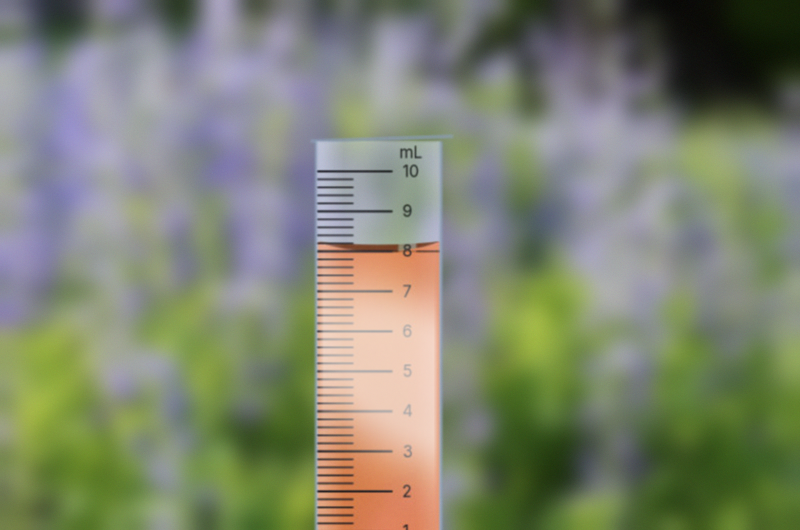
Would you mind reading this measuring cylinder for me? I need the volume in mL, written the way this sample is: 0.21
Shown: 8
